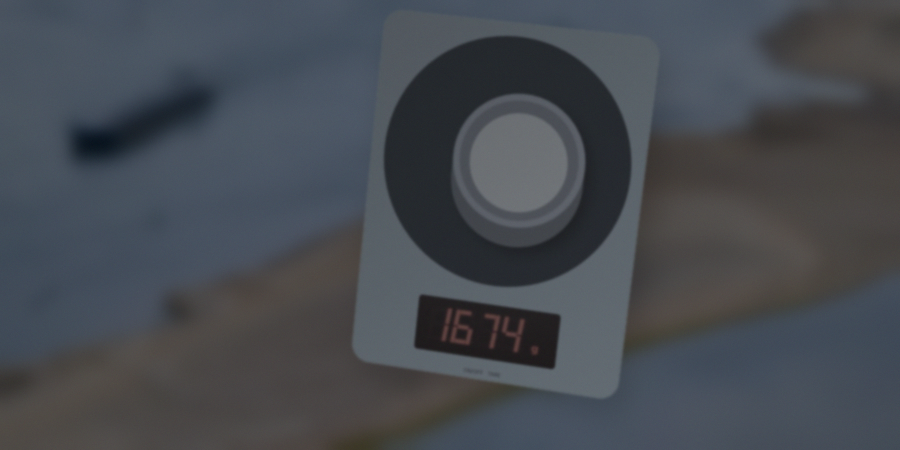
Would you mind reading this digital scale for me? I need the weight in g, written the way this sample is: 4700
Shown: 1674
